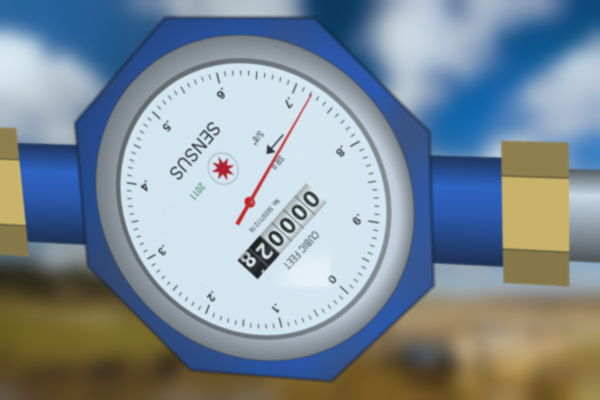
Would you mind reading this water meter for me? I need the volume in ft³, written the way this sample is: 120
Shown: 27.72
